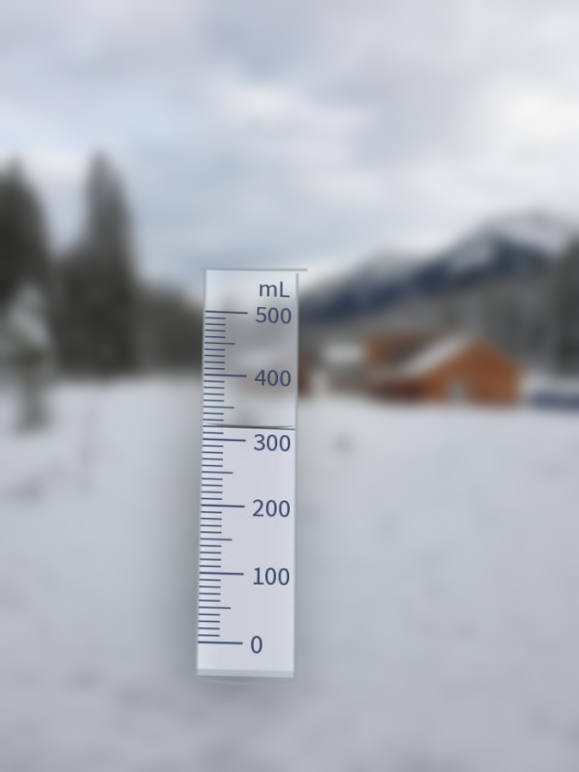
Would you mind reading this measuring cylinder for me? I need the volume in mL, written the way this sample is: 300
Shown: 320
